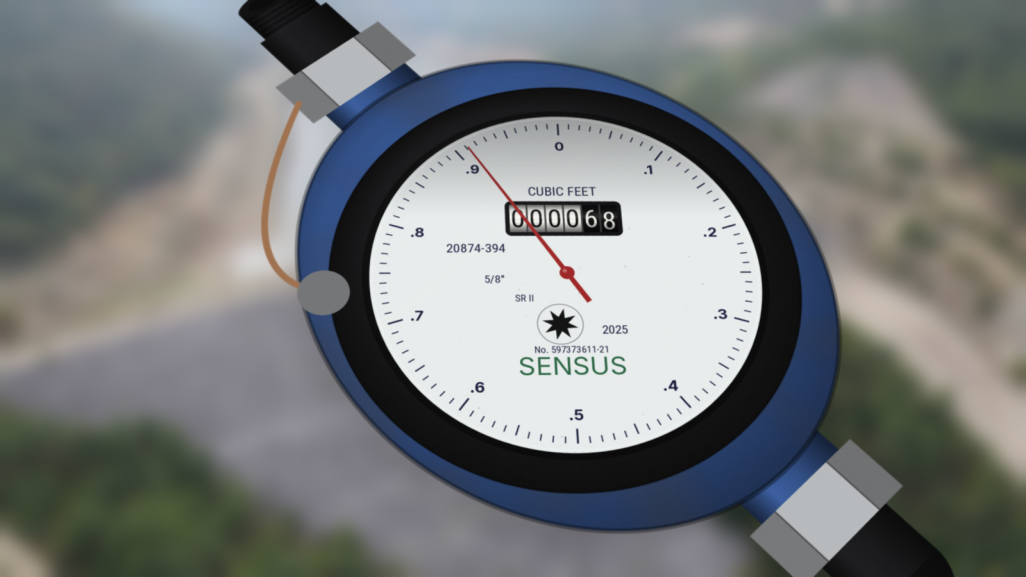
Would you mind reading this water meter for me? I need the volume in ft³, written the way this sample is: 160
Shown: 67.91
